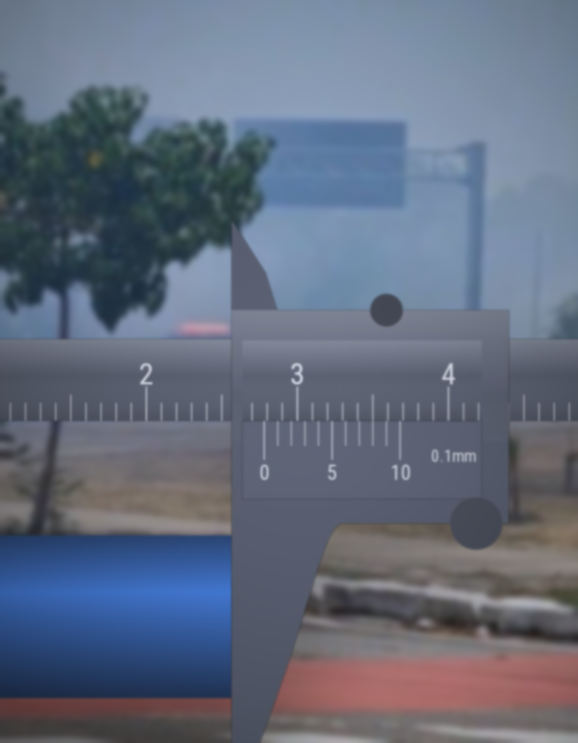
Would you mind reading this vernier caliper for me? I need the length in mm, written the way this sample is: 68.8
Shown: 27.8
